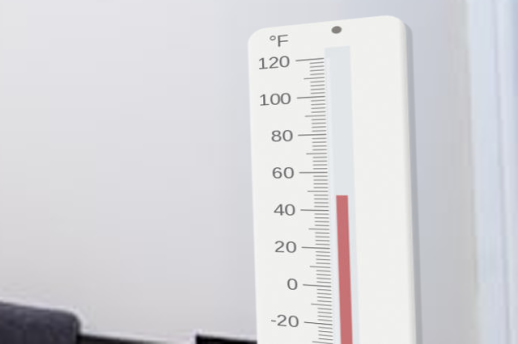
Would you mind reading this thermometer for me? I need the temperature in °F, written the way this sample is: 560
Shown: 48
